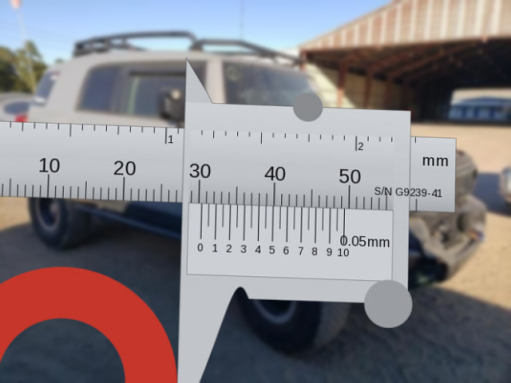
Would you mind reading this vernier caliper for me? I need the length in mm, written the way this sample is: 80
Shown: 30.4
